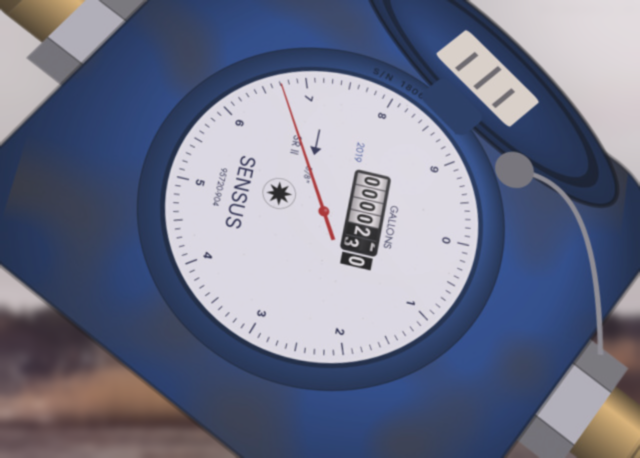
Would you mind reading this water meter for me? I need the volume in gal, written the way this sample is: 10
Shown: 226.7
